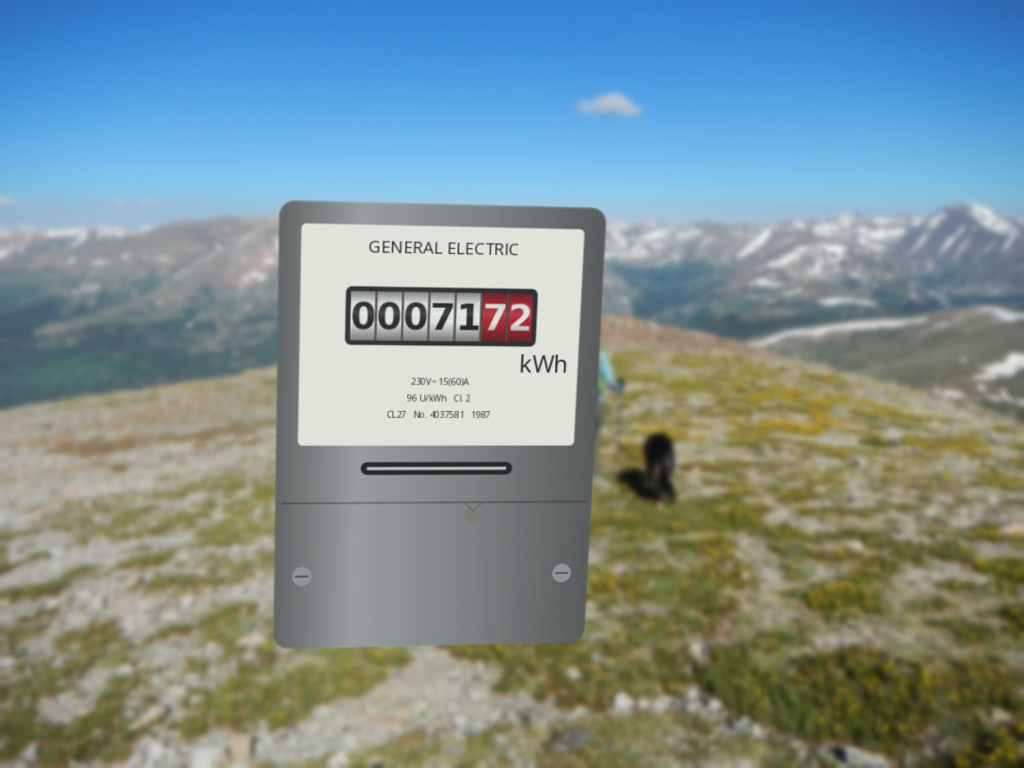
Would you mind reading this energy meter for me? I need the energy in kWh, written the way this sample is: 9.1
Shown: 71.72
